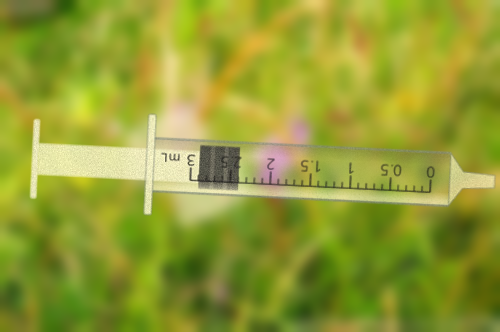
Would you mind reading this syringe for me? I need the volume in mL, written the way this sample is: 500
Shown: 2.4
